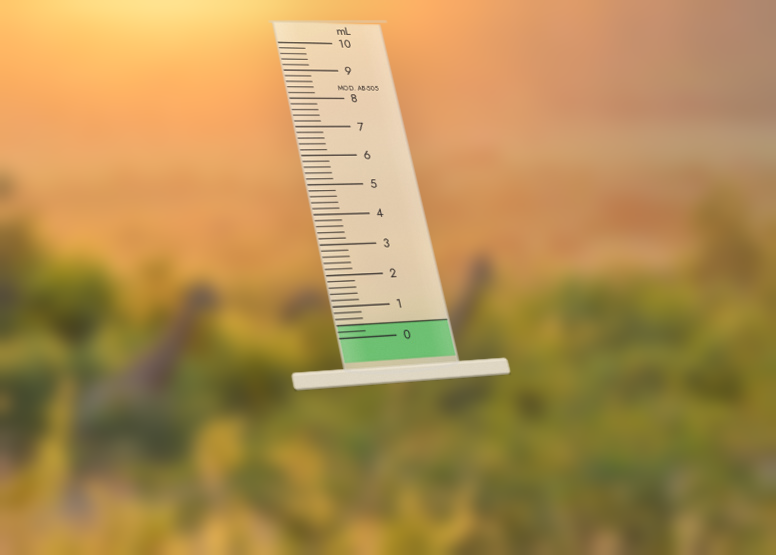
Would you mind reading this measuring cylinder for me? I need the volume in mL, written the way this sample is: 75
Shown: 0.4
